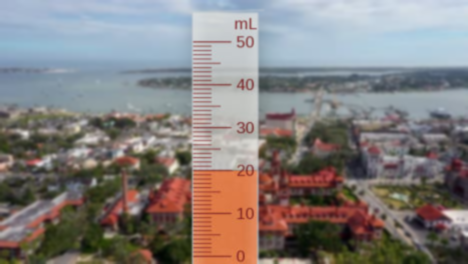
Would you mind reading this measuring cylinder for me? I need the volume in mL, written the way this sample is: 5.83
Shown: 20
